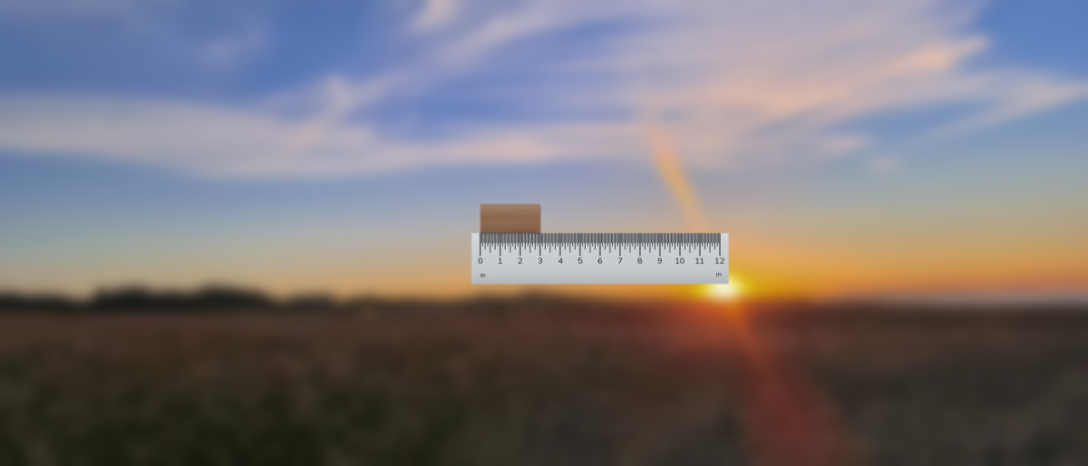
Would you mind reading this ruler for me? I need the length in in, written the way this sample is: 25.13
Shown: 3
